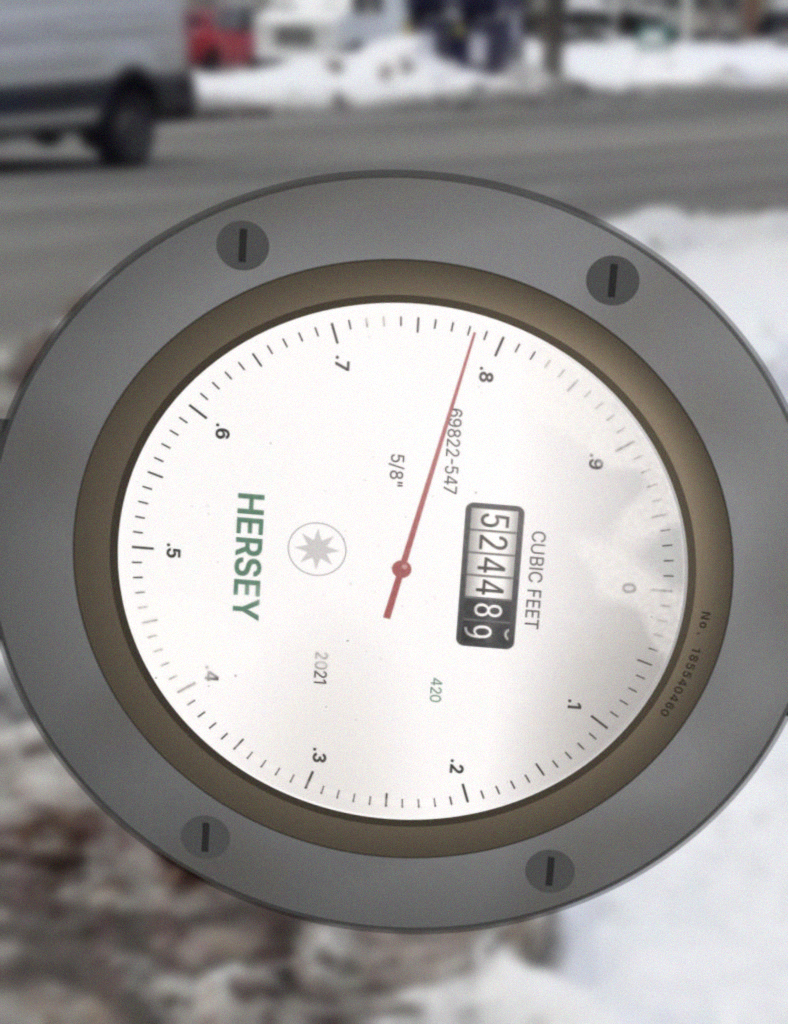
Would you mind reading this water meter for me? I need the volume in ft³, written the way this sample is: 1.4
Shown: 524488.78
